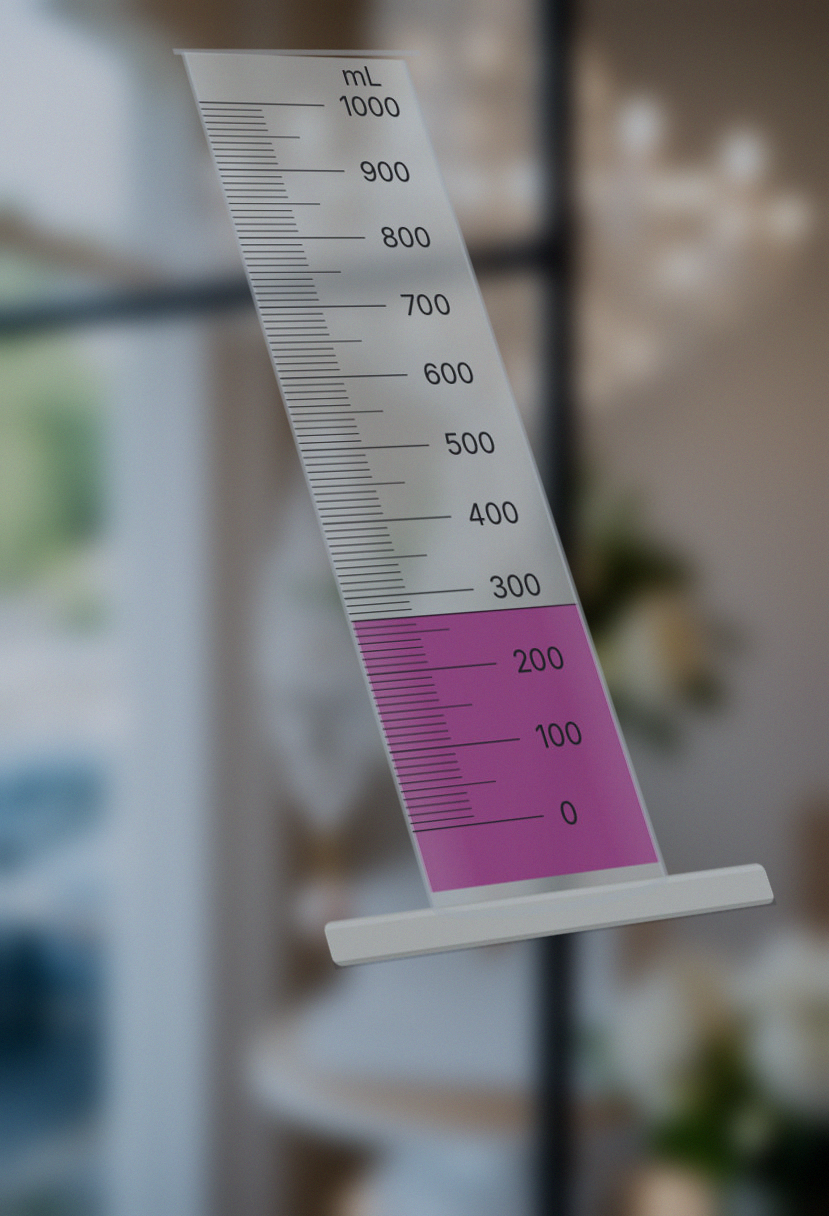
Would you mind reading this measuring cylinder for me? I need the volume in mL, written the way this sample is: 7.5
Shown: 270
